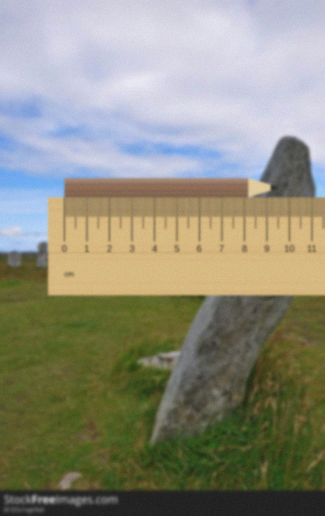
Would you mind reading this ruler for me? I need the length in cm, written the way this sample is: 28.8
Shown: 9.5
